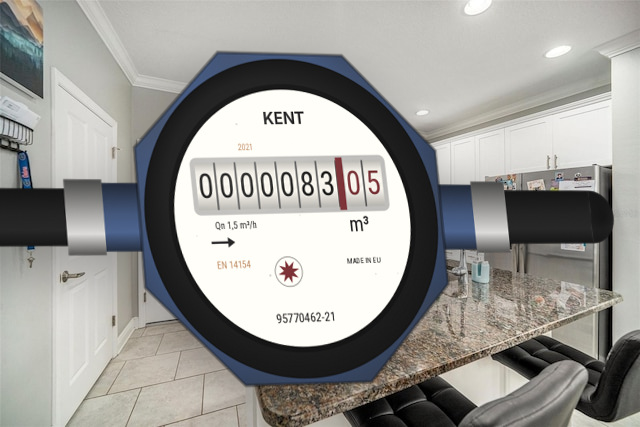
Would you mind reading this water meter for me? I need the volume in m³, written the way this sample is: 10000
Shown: 83.05
